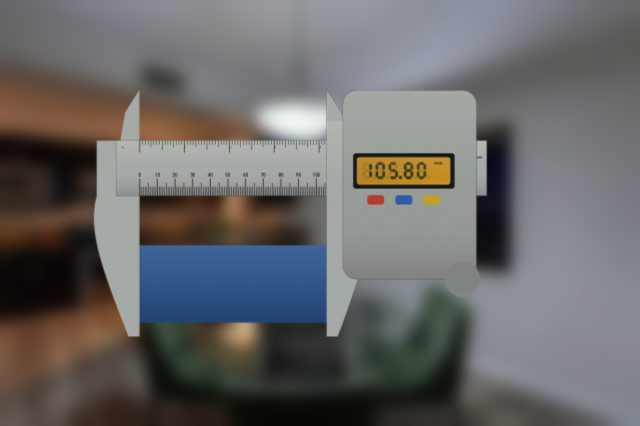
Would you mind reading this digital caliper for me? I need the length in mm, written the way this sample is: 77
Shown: 105.80
